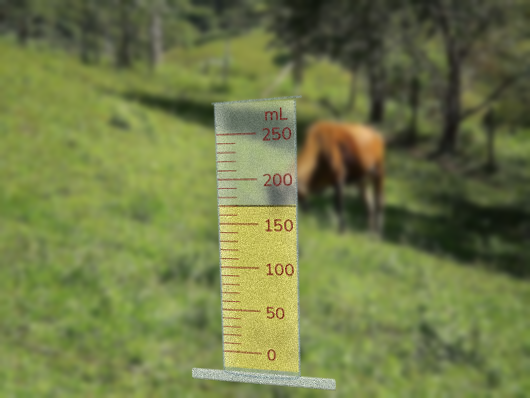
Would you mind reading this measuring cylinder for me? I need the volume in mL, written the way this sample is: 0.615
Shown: 170
